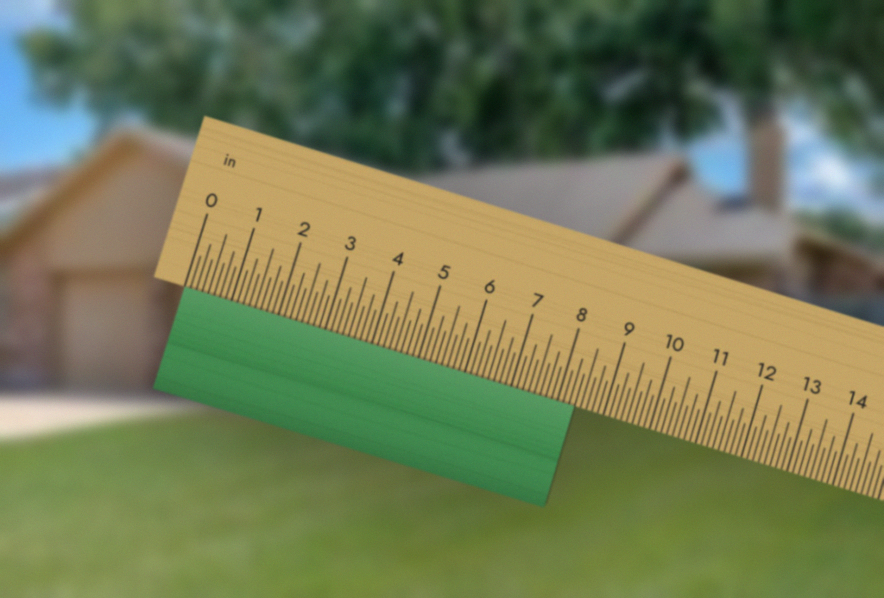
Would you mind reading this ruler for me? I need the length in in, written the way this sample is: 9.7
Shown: 8.375
